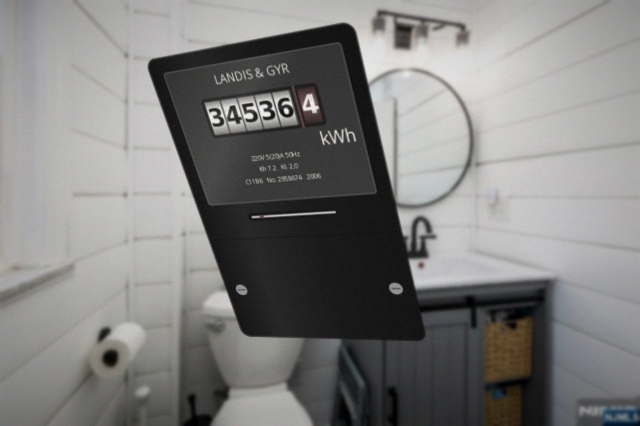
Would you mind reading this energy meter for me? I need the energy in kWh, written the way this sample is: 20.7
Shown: 34536.4
